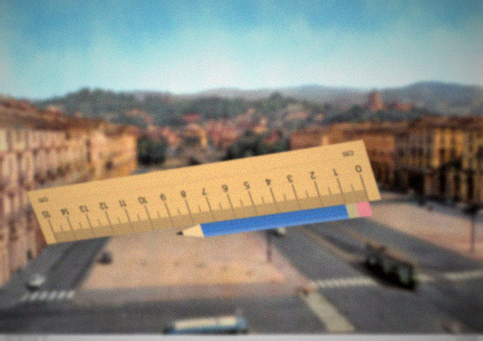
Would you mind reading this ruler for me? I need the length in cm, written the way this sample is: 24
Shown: 9
